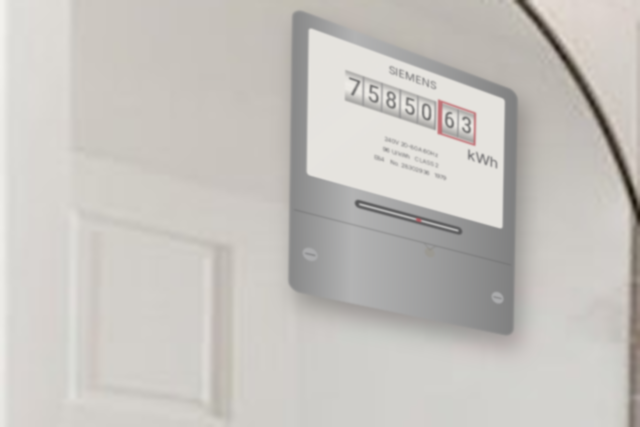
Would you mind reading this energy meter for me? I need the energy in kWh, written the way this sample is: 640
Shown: 75850.63
